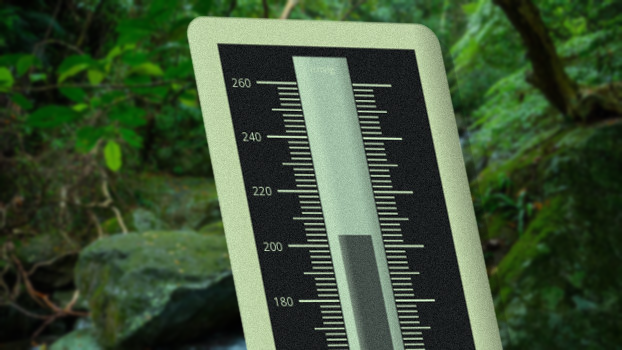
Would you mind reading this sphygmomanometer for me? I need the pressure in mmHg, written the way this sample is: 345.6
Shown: 204
